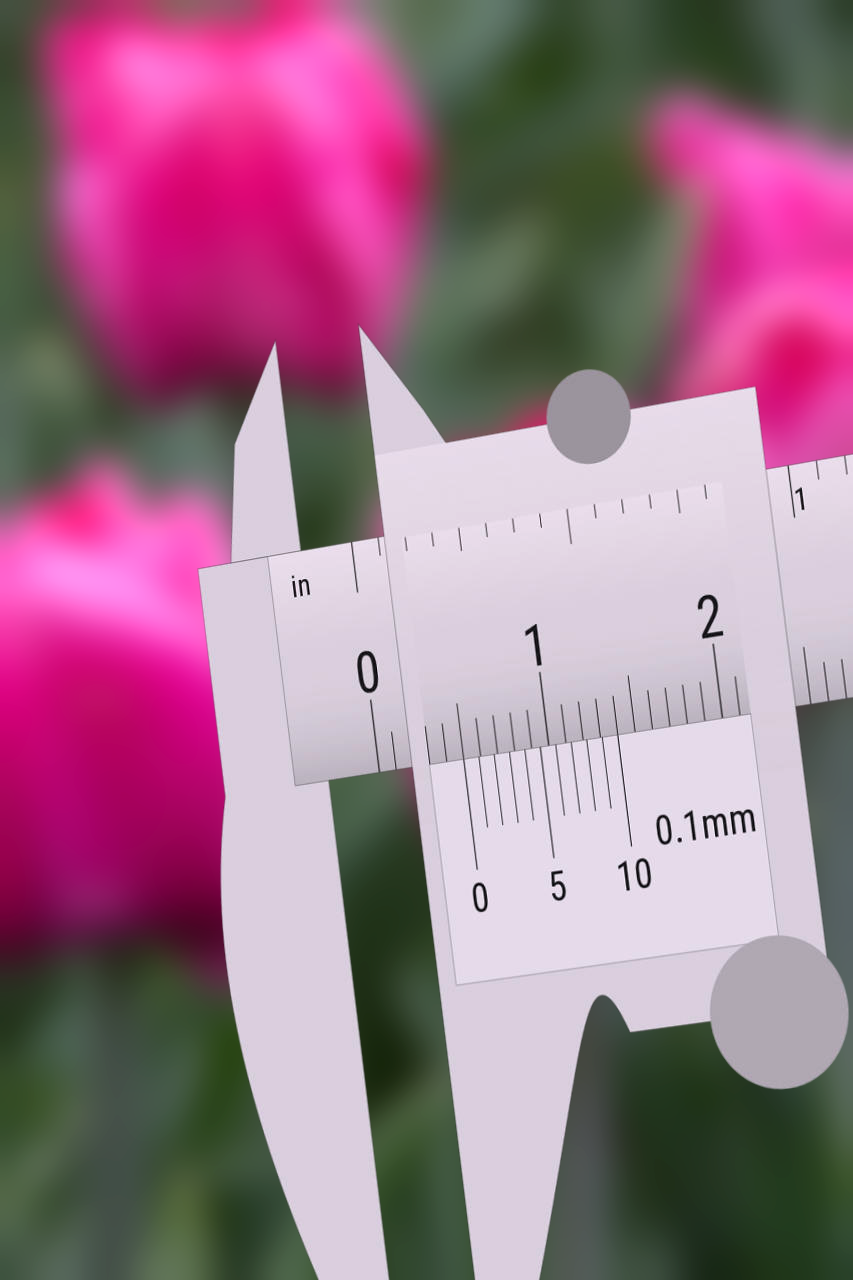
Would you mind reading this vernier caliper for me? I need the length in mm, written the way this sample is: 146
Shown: 5.0
